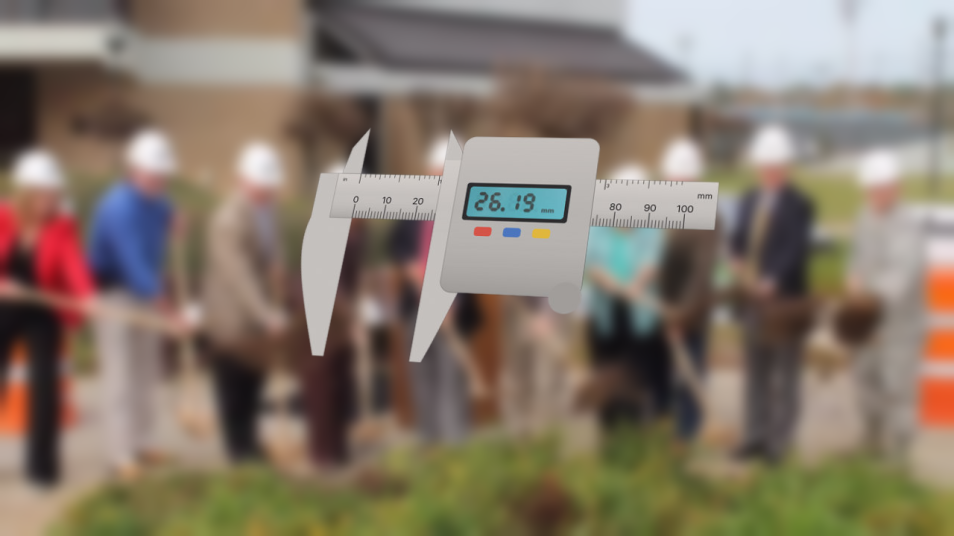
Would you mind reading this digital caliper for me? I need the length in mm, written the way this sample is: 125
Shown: 26.19
